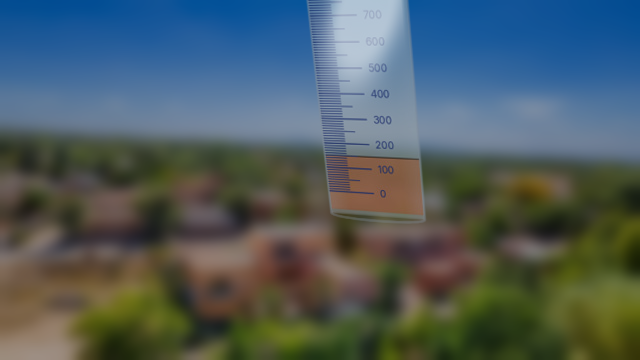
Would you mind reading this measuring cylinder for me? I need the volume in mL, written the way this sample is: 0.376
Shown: 150
